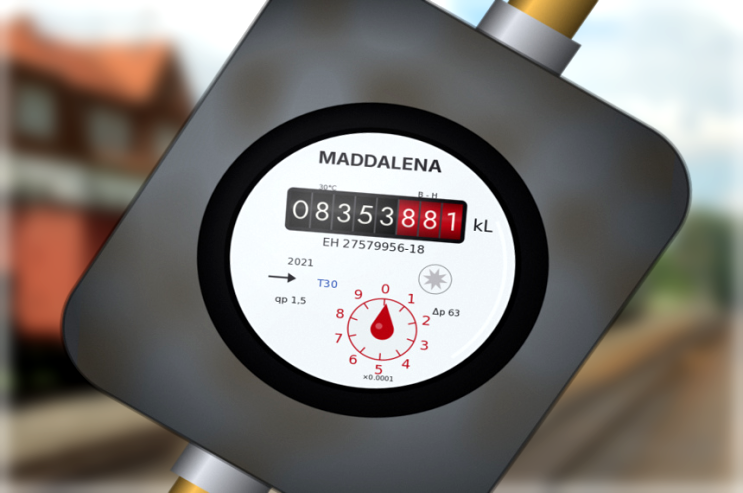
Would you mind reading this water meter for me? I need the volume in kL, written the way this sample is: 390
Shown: 8353.8810
